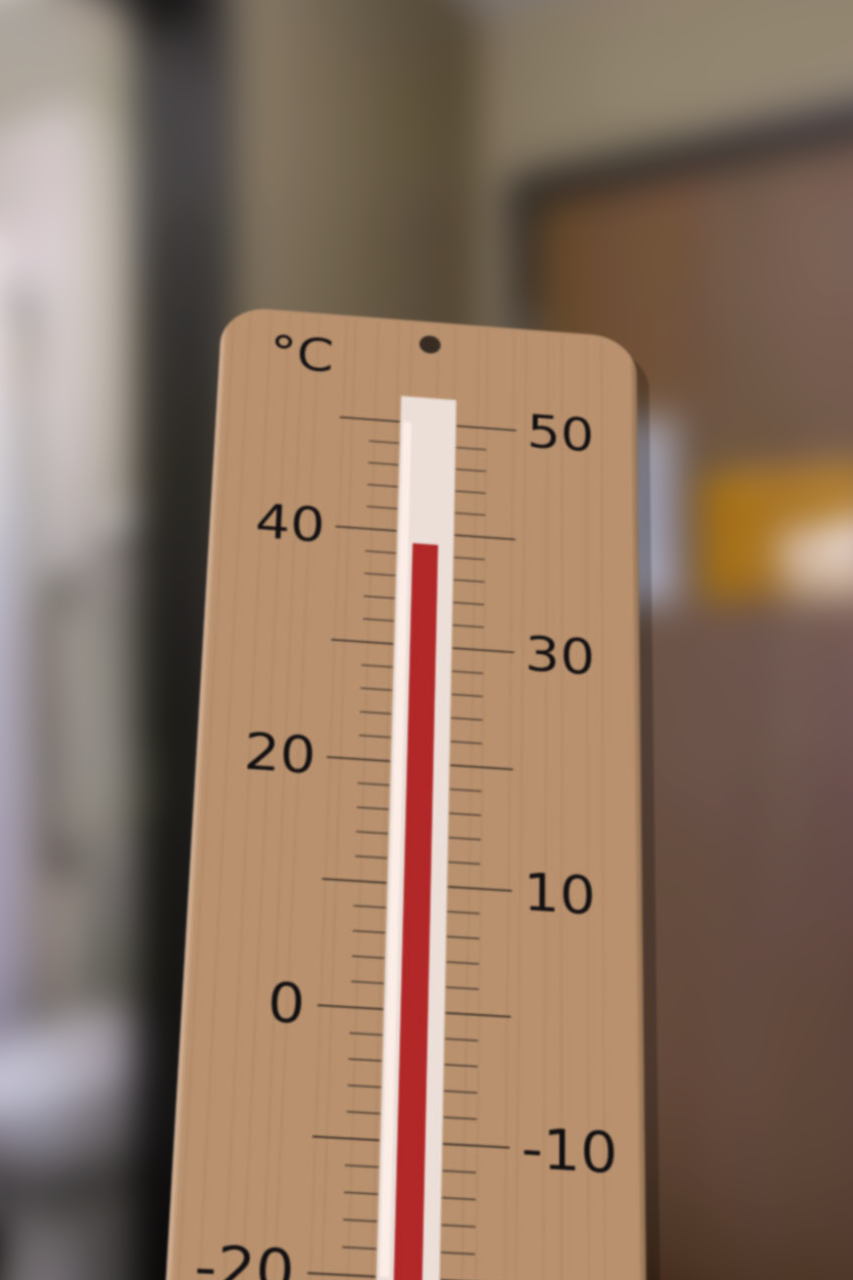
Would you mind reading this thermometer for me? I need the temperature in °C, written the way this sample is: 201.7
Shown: 39
